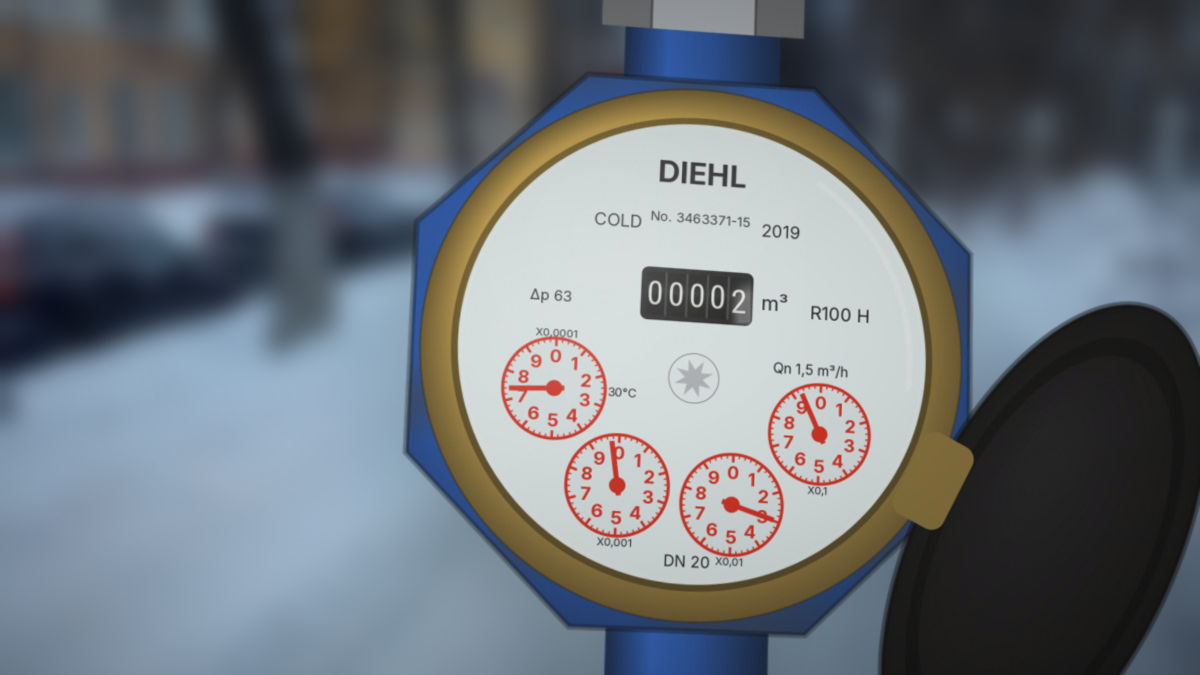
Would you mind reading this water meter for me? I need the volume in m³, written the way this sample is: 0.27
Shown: 1.9297
